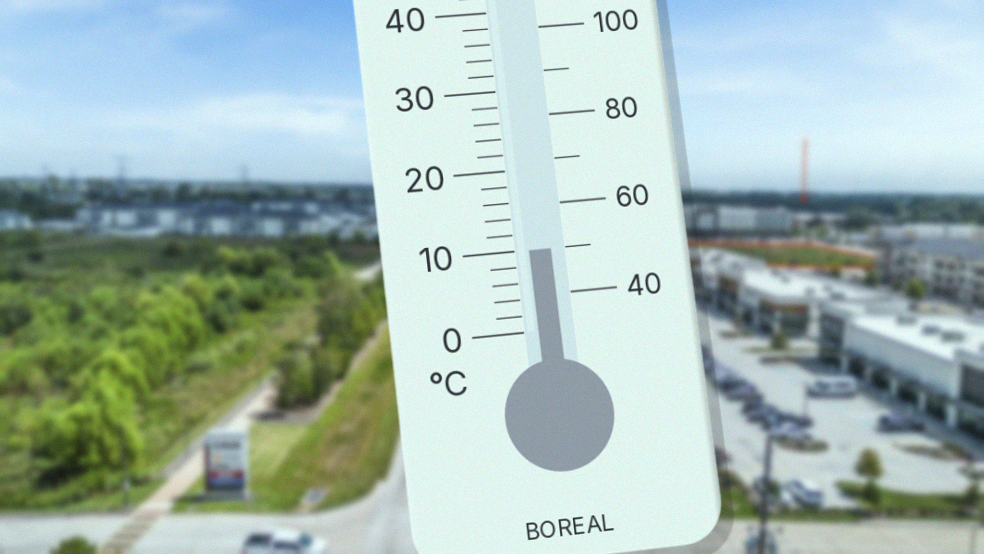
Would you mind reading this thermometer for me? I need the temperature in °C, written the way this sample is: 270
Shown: 10
